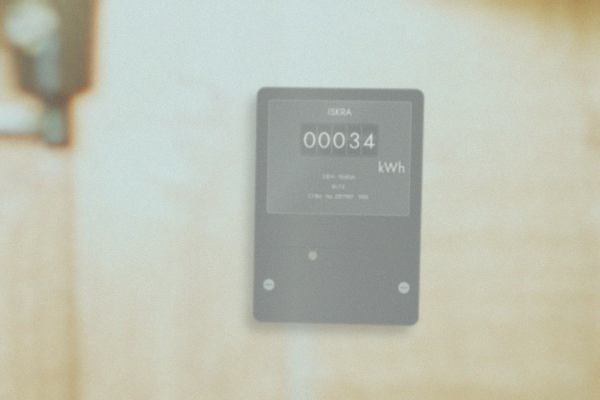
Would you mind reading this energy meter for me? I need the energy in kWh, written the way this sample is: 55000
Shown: 34
